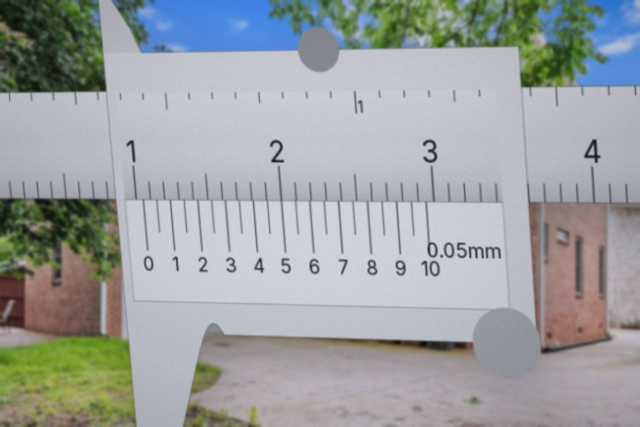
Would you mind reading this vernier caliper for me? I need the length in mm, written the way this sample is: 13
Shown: 10.5
